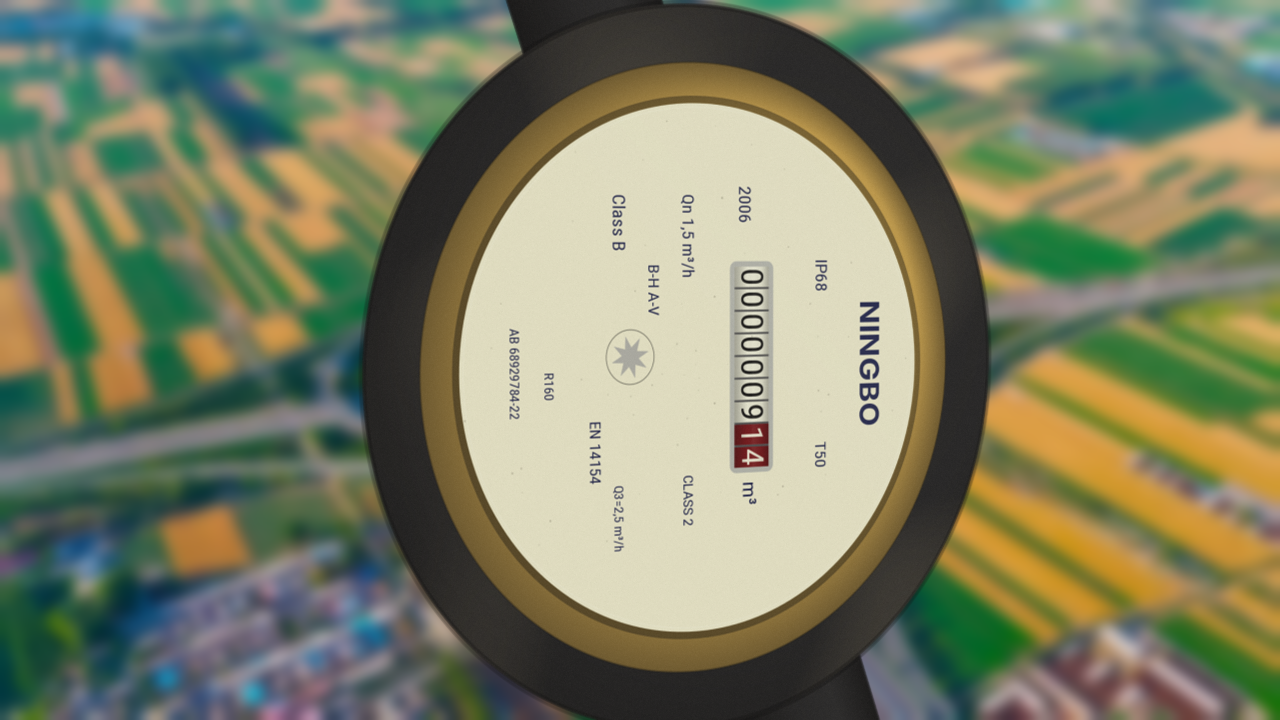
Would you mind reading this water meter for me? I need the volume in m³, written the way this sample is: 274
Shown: 9.14
